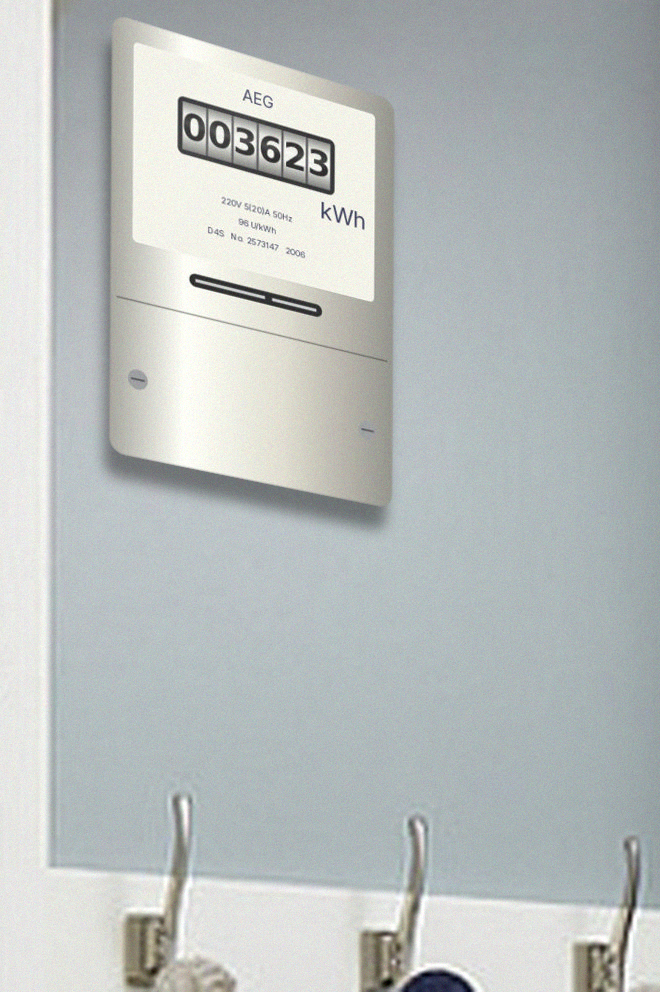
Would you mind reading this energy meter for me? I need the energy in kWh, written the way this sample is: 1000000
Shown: 3623
